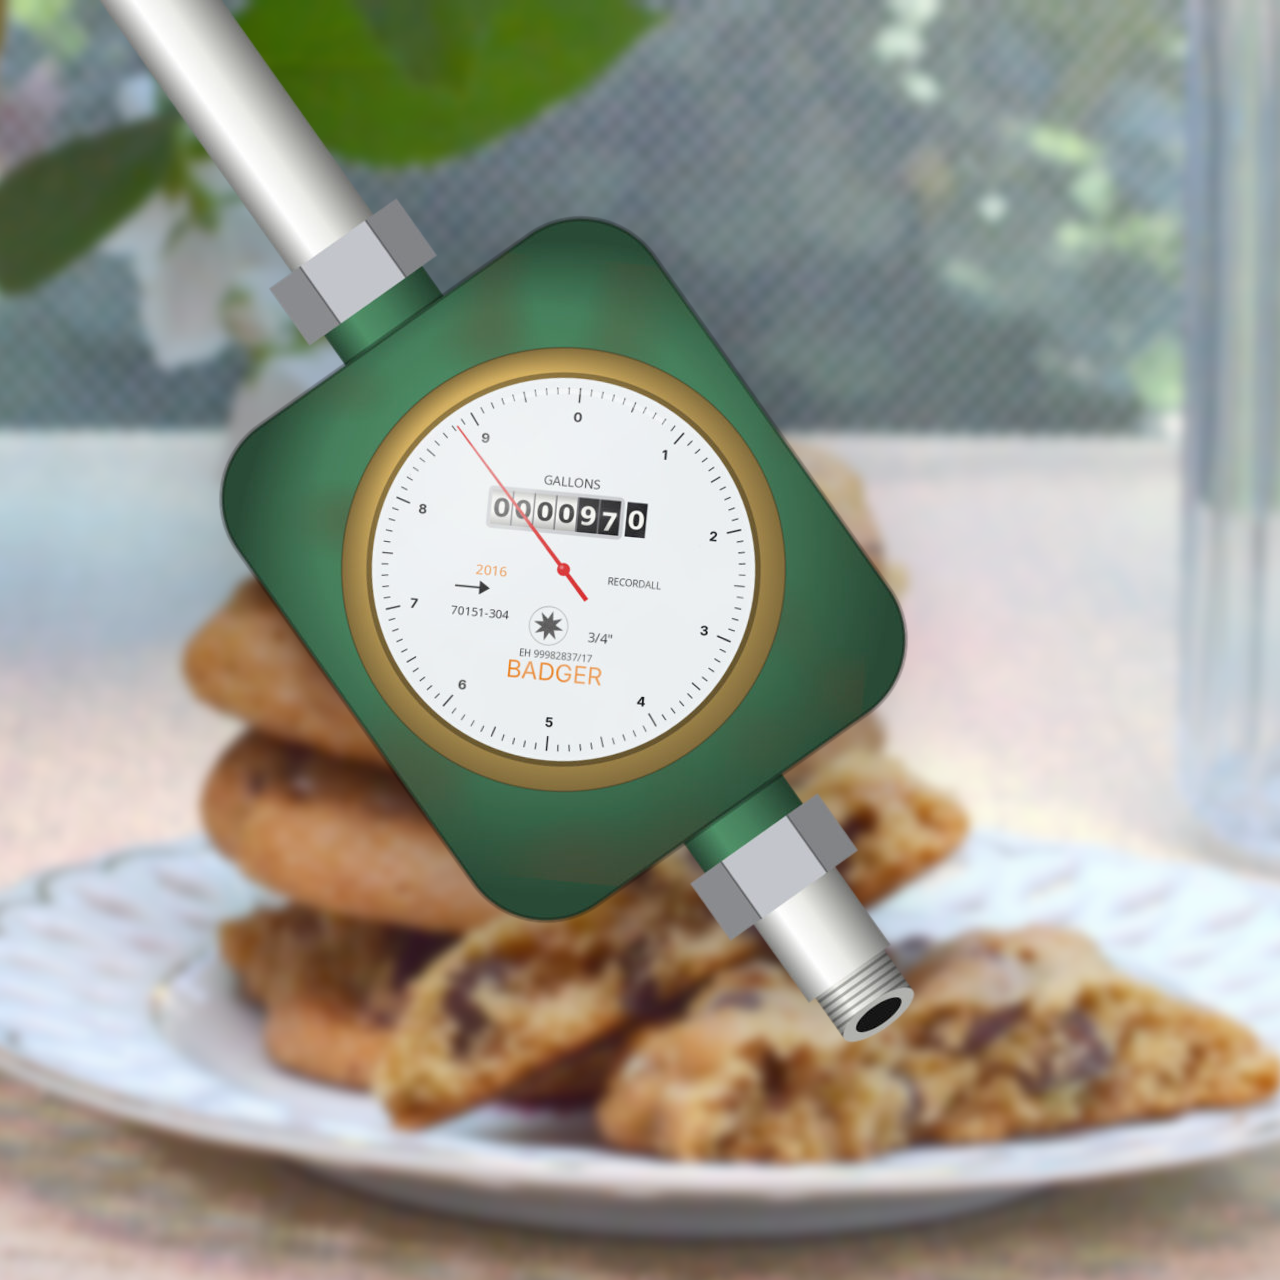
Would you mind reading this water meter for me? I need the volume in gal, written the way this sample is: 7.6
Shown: 968.8
